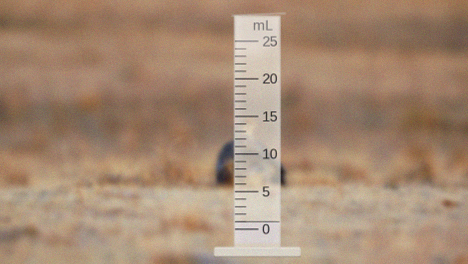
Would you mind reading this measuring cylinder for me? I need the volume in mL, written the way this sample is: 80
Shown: 1
